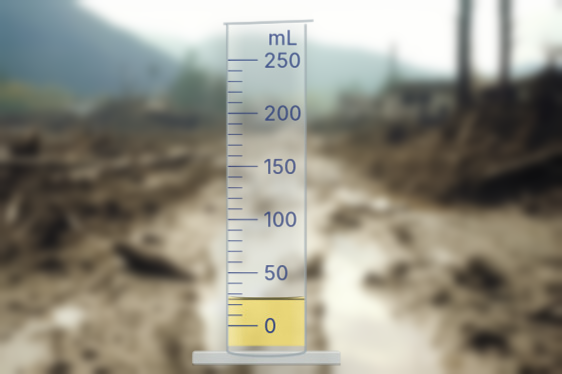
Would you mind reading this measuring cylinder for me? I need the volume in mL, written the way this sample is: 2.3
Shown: 25
